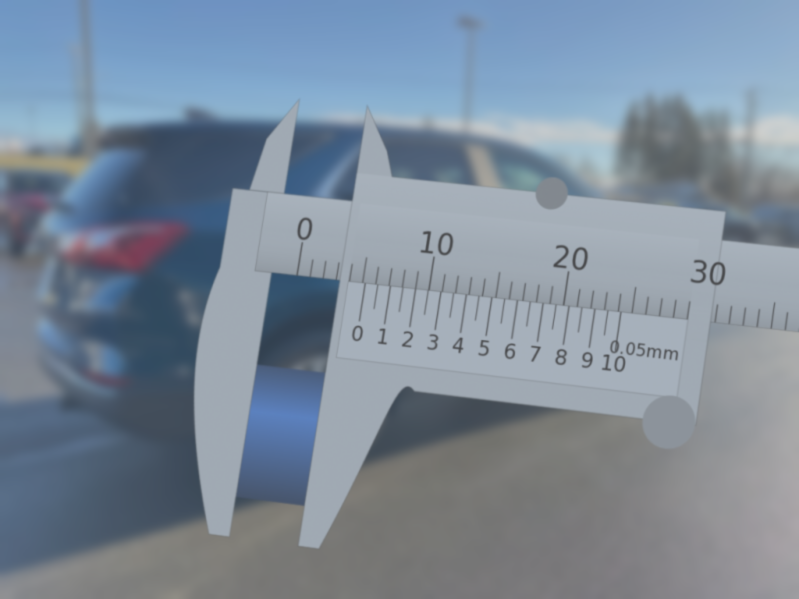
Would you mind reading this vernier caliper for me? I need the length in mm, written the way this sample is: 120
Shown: 5.2
